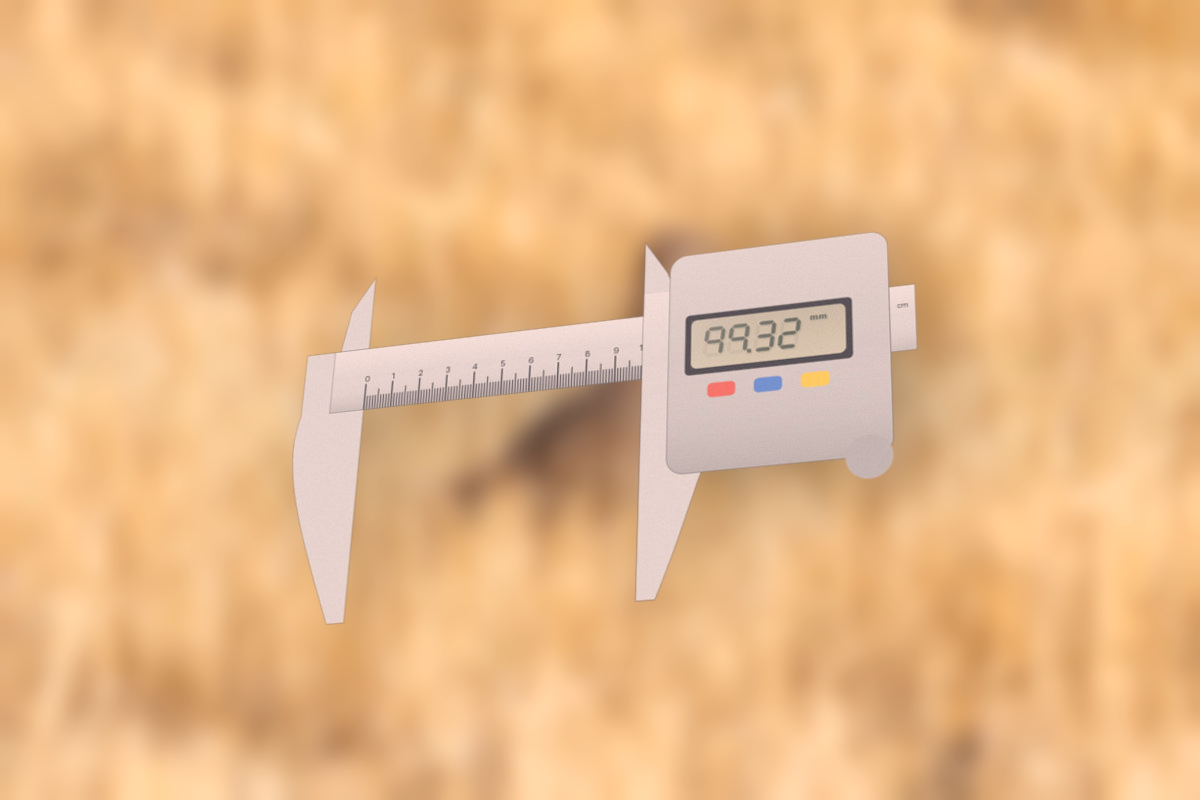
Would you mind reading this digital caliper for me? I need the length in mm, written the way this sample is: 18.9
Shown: 99.32
